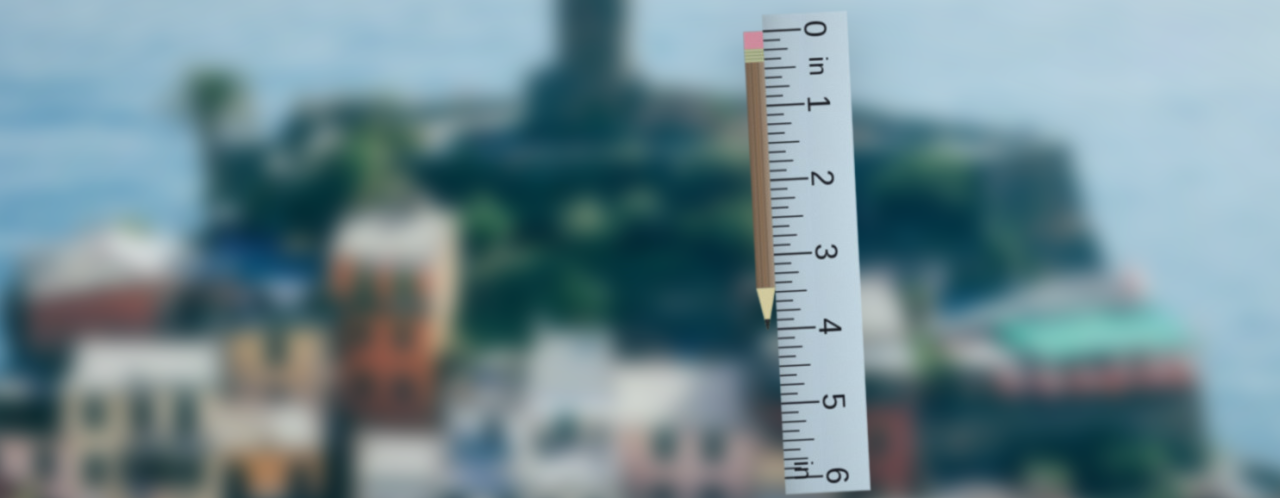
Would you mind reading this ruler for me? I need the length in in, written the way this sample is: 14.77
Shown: 4
